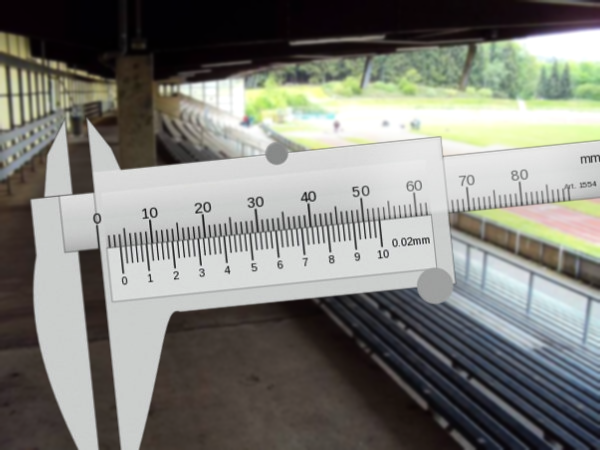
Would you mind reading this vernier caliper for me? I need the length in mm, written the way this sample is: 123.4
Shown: 4.0
